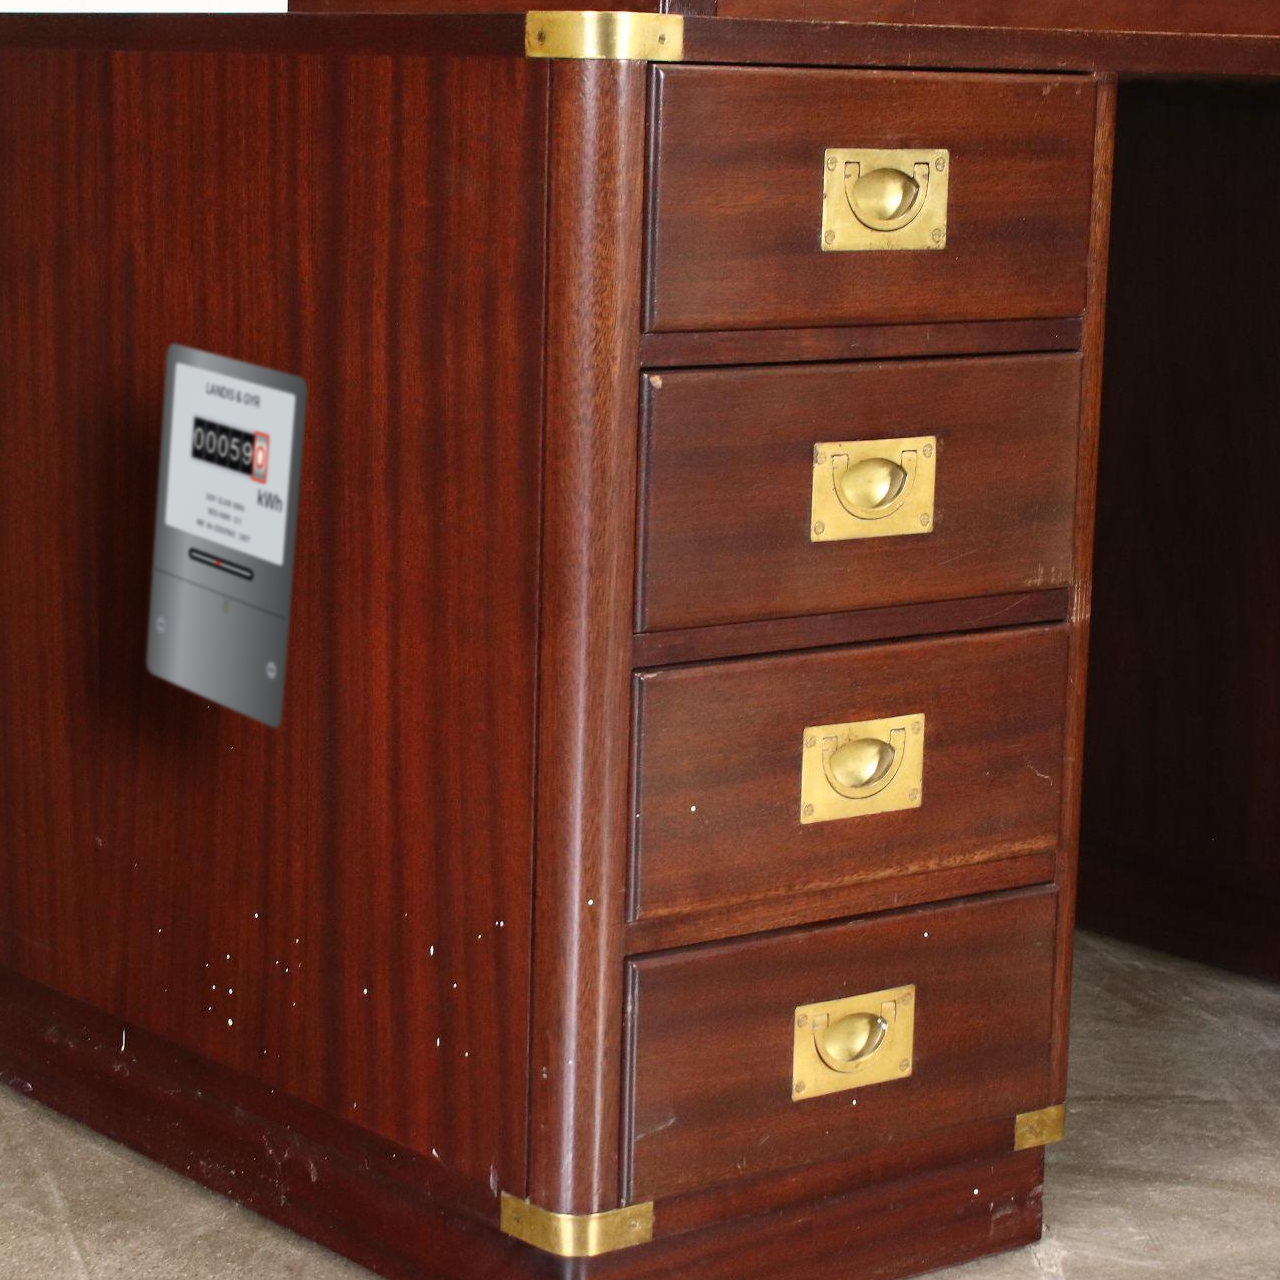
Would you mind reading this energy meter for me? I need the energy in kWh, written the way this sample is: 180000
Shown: 59.0
